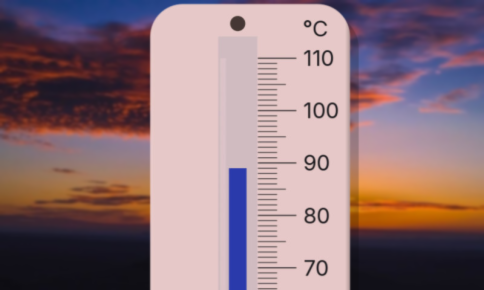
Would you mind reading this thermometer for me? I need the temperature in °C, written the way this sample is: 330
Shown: 89
